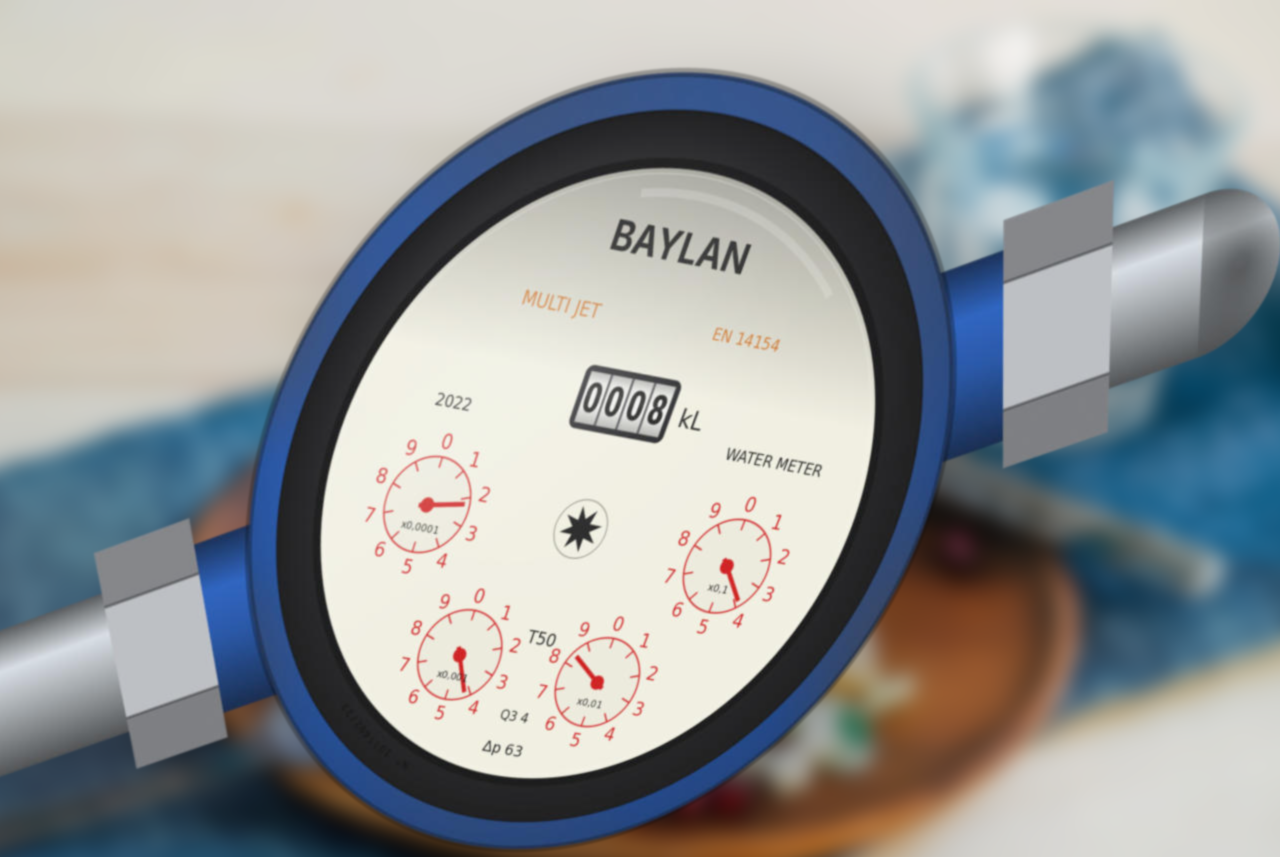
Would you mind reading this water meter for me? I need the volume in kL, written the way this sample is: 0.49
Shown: 8.3842
